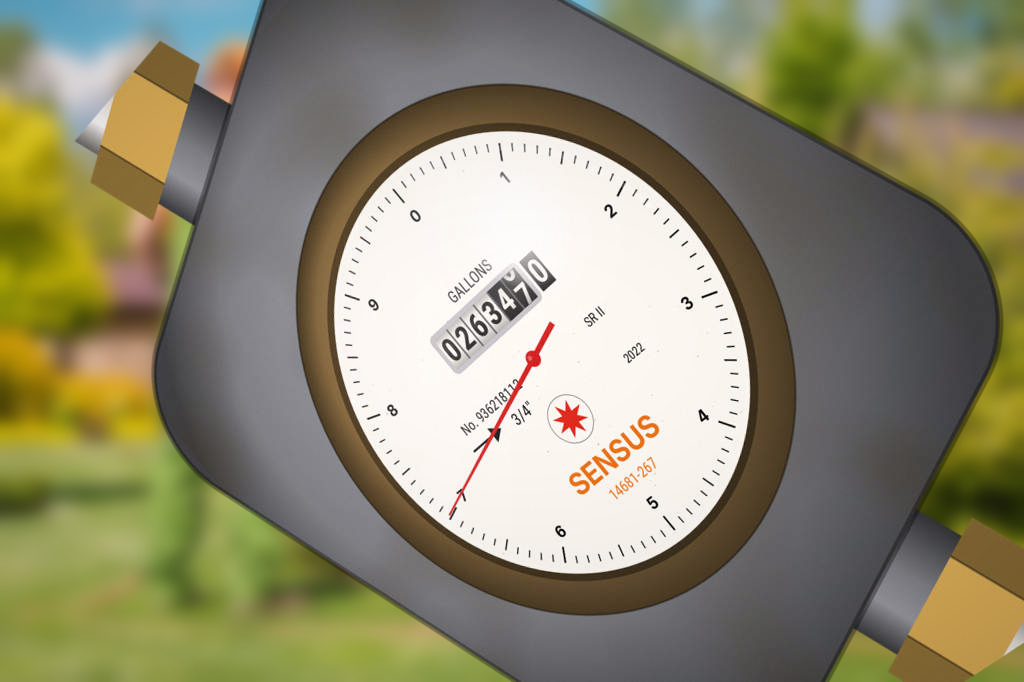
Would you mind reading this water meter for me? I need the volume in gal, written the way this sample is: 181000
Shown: 263467.0
